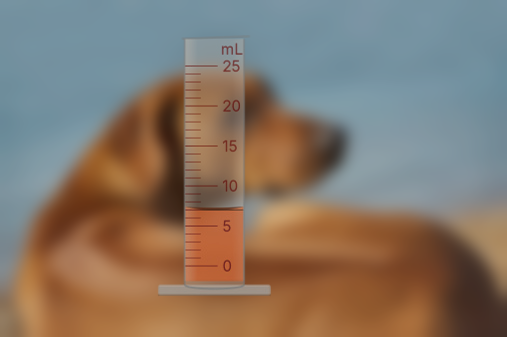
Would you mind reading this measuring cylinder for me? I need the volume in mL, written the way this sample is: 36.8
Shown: 7
